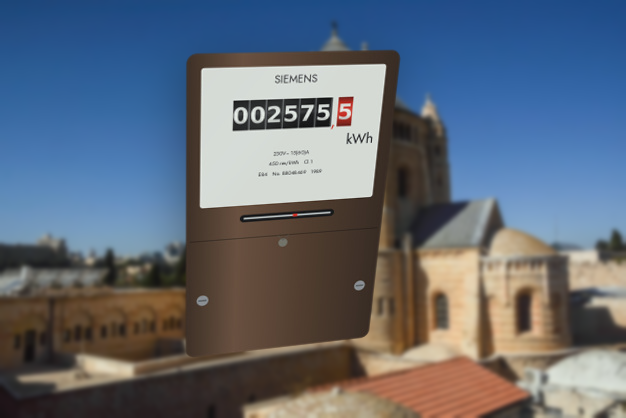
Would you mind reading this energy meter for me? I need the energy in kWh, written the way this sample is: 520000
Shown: 2575.5
